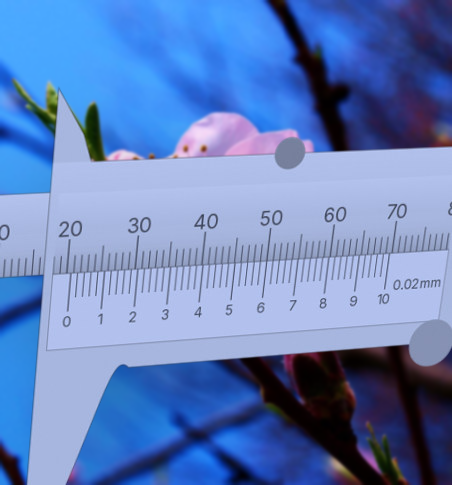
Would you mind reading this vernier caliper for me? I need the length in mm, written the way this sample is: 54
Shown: 20.6
